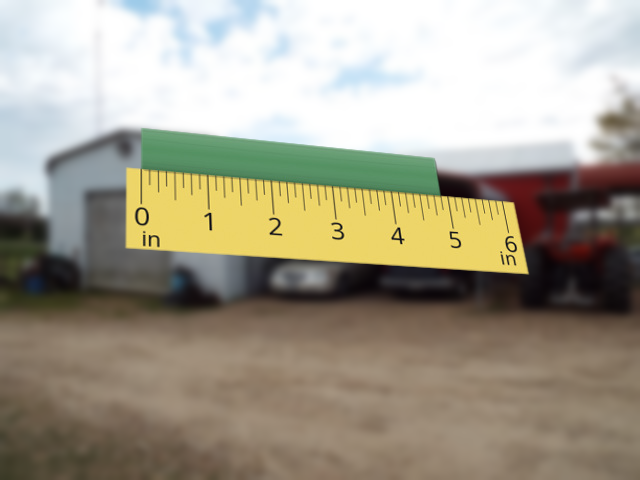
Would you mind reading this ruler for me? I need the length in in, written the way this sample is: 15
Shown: 4.875
